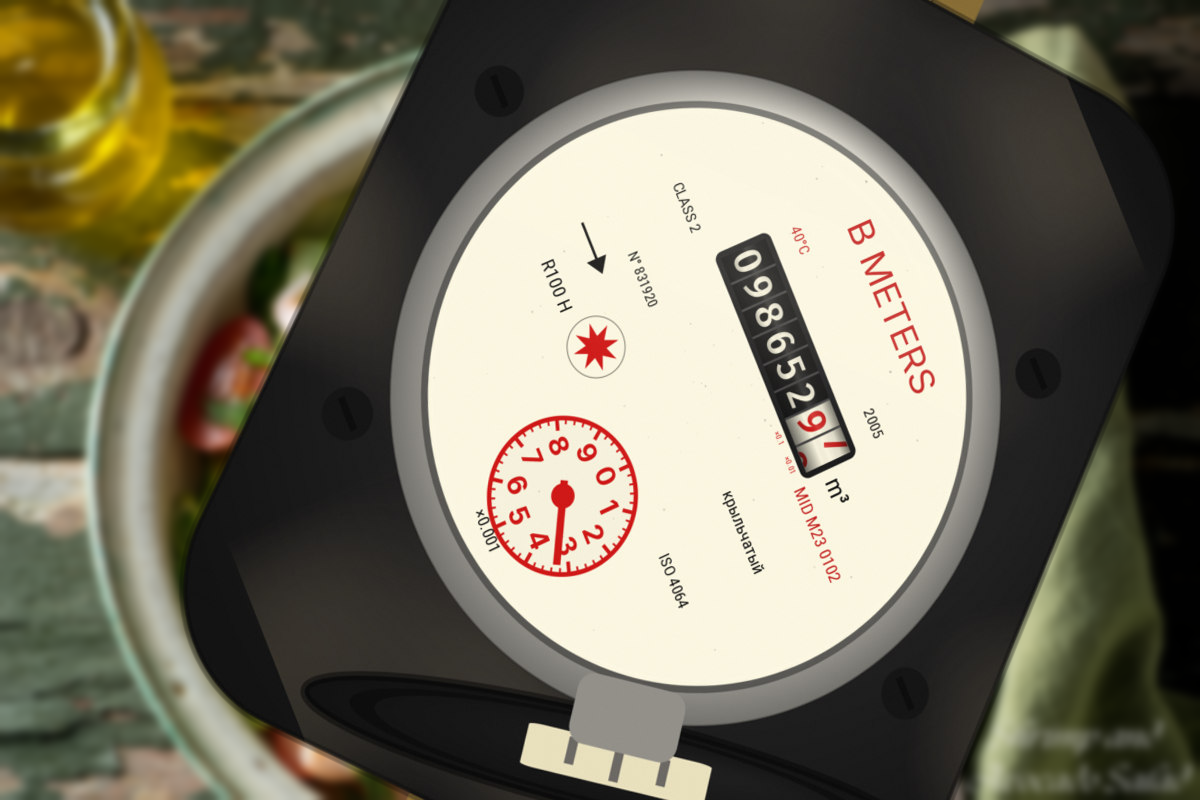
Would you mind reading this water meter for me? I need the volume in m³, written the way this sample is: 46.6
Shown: 98652.973
